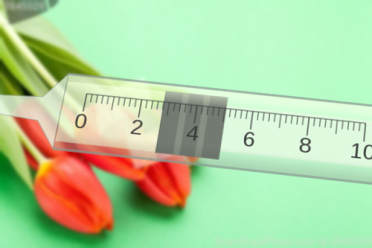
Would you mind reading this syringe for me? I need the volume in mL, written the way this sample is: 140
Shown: 2.8
